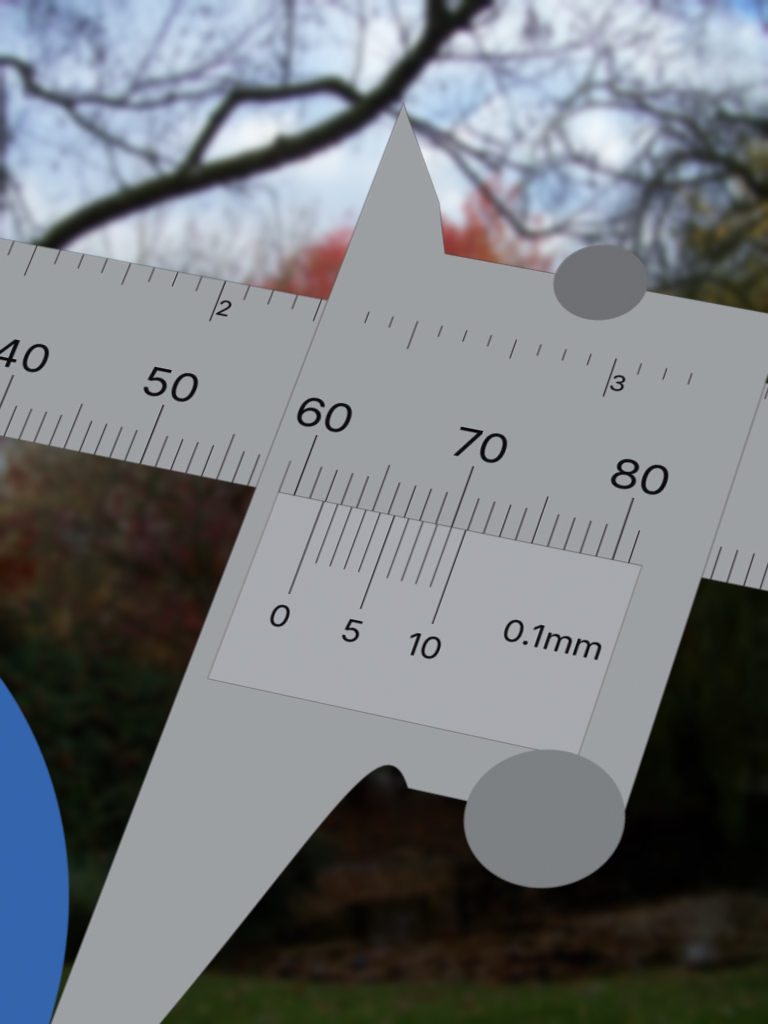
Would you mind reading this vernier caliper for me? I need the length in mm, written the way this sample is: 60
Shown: 61.9
